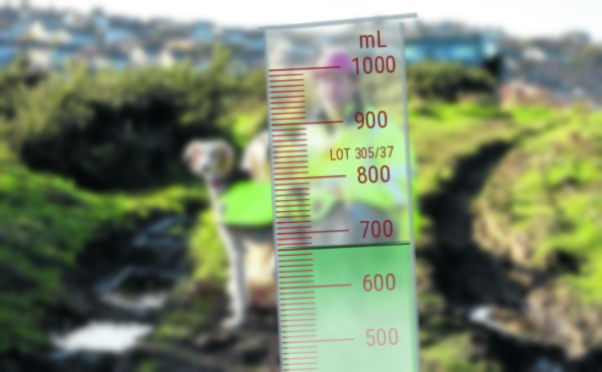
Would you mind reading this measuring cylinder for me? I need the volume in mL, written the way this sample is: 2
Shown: 670
